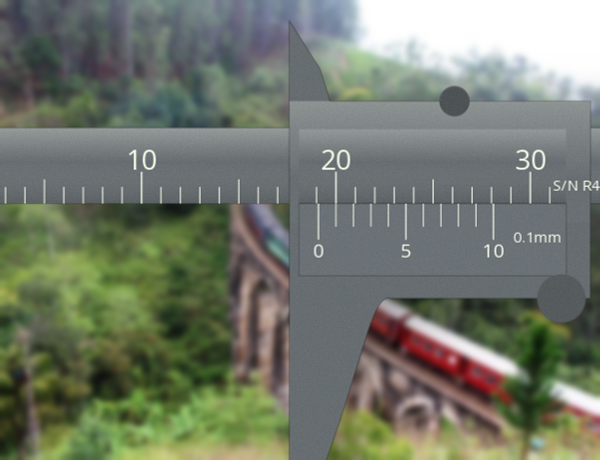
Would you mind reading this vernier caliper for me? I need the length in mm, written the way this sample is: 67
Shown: 19.1
